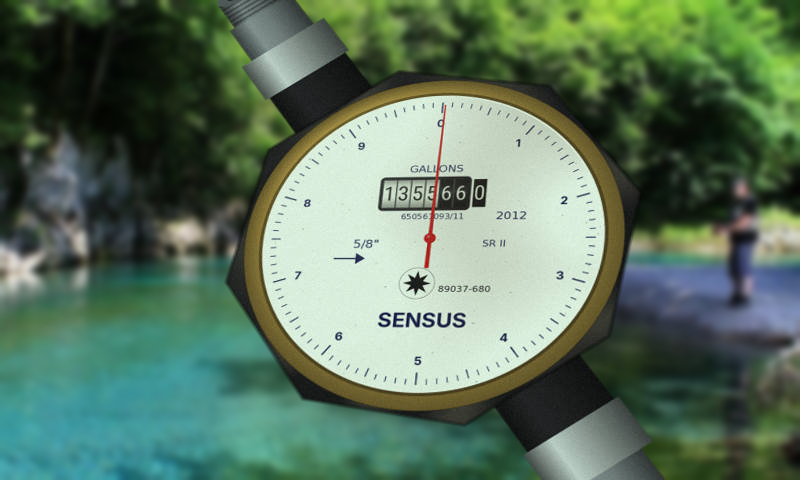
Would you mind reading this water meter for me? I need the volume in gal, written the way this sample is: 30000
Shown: 1355660.0
